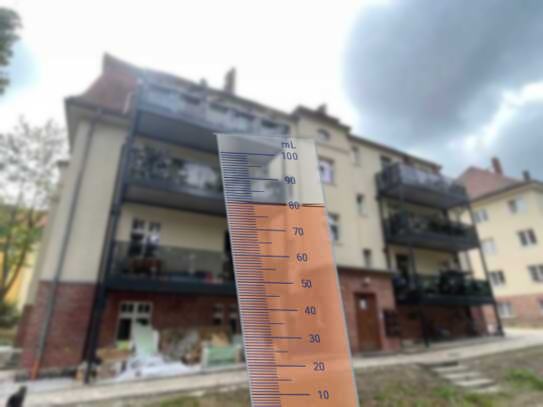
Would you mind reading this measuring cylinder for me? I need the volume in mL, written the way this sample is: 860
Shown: 80
